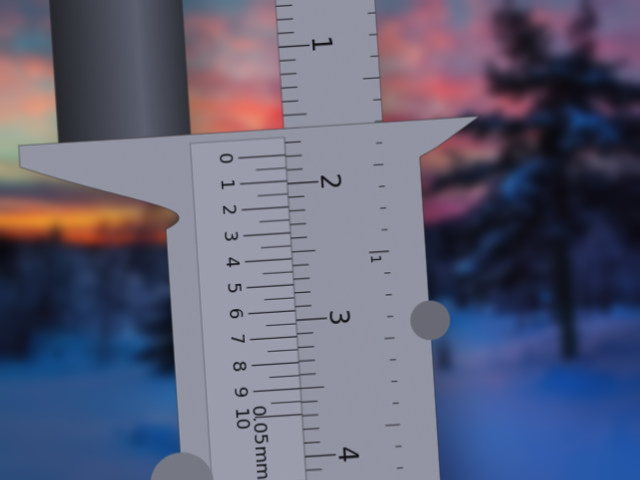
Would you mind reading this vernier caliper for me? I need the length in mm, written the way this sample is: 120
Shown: 17.9
